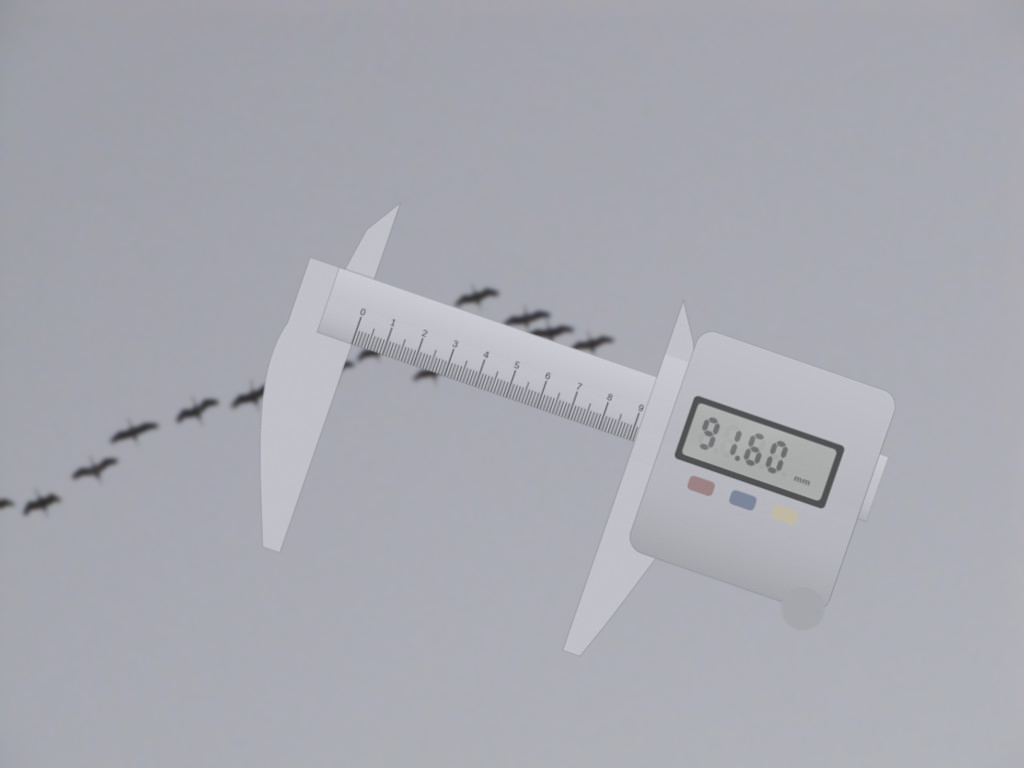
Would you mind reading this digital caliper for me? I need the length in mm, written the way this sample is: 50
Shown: 91.60
